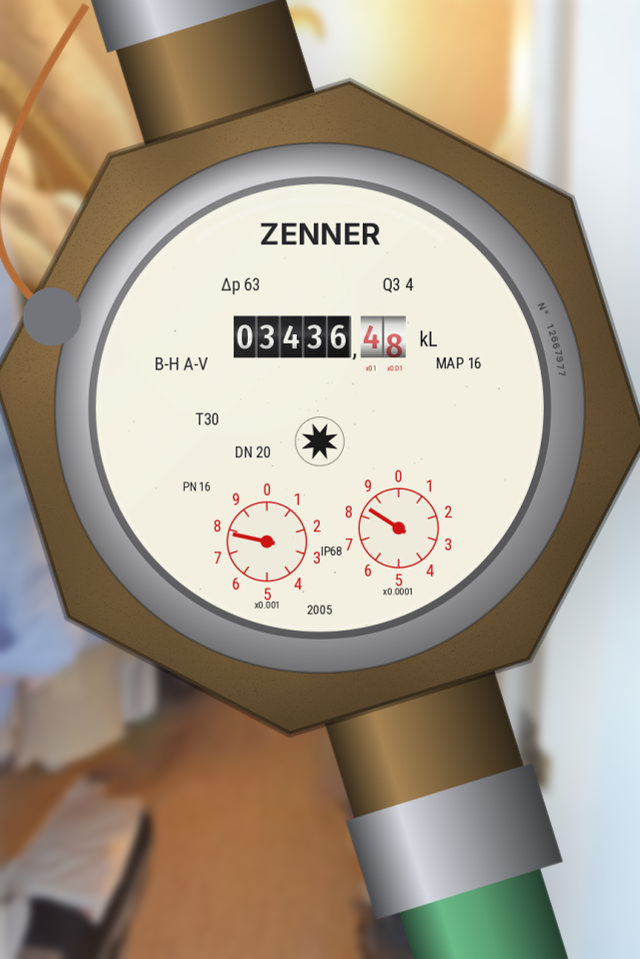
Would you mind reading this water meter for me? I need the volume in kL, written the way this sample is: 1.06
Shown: 3436.4778
